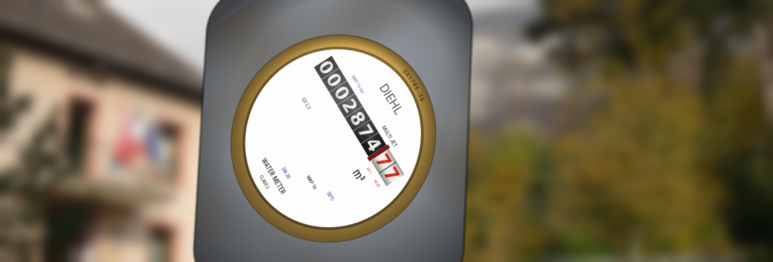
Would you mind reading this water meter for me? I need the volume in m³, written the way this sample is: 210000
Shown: 2874.77
